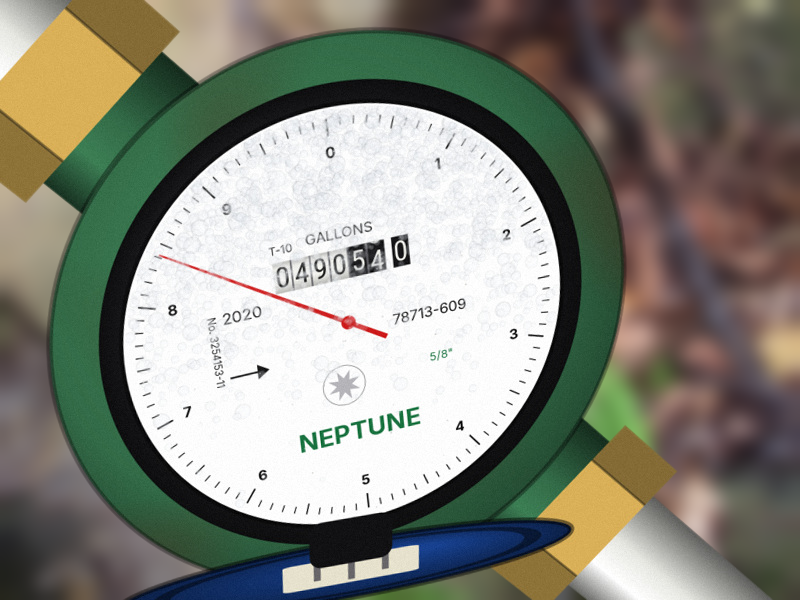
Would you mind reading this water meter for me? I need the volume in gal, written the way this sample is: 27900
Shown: 490538.4
